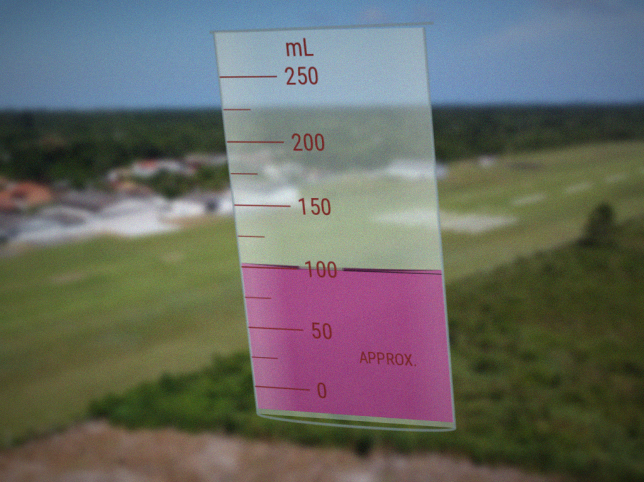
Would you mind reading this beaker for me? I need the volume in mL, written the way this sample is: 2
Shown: 100
